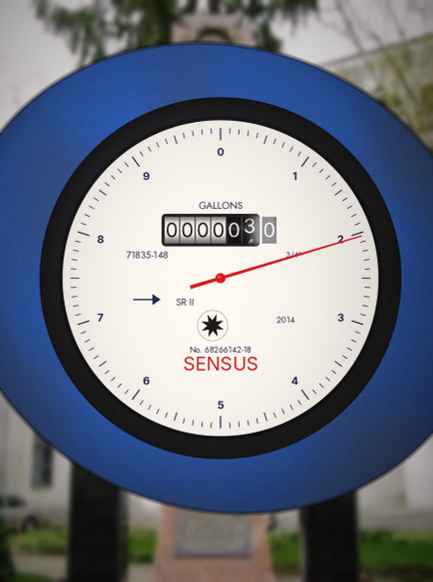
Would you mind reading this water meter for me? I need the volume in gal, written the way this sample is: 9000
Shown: 32.0
